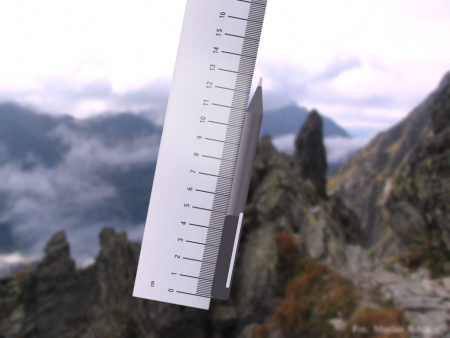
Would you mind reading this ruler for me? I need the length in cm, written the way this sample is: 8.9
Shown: 13
